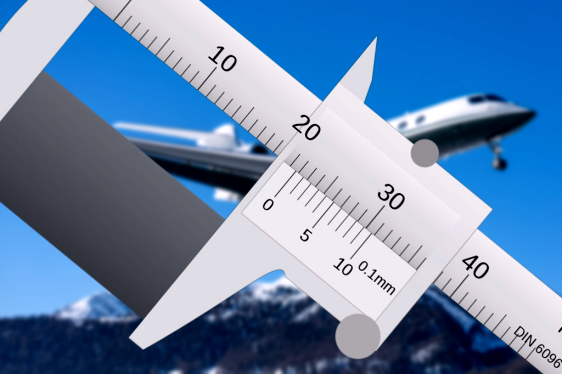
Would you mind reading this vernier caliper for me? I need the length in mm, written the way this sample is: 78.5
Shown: 21.7
